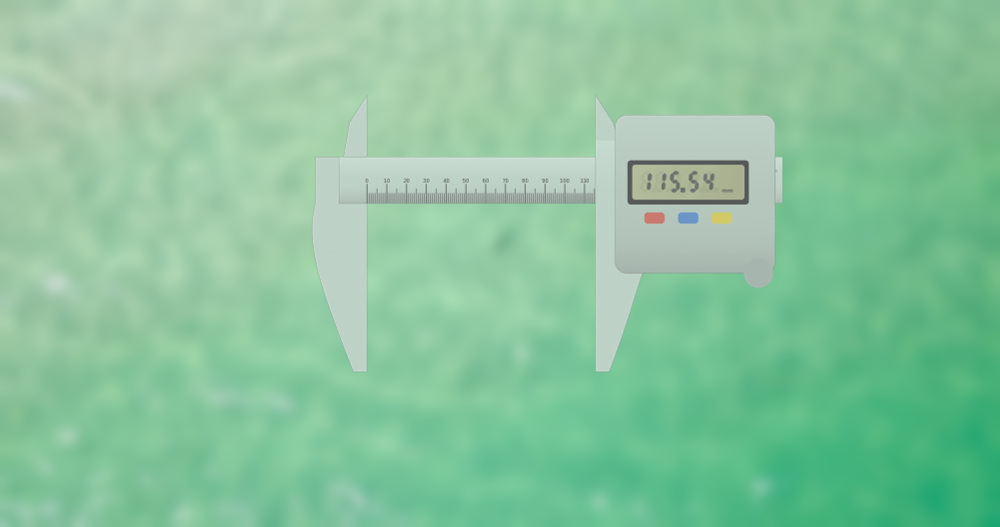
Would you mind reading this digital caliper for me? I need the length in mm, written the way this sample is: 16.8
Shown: 115.54
